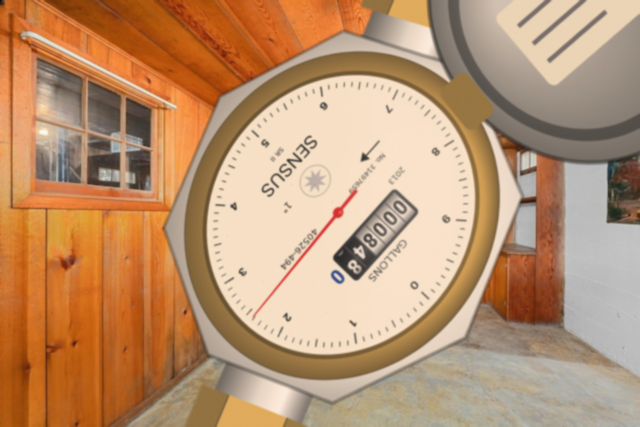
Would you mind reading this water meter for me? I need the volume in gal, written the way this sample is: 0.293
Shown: 8482.4
